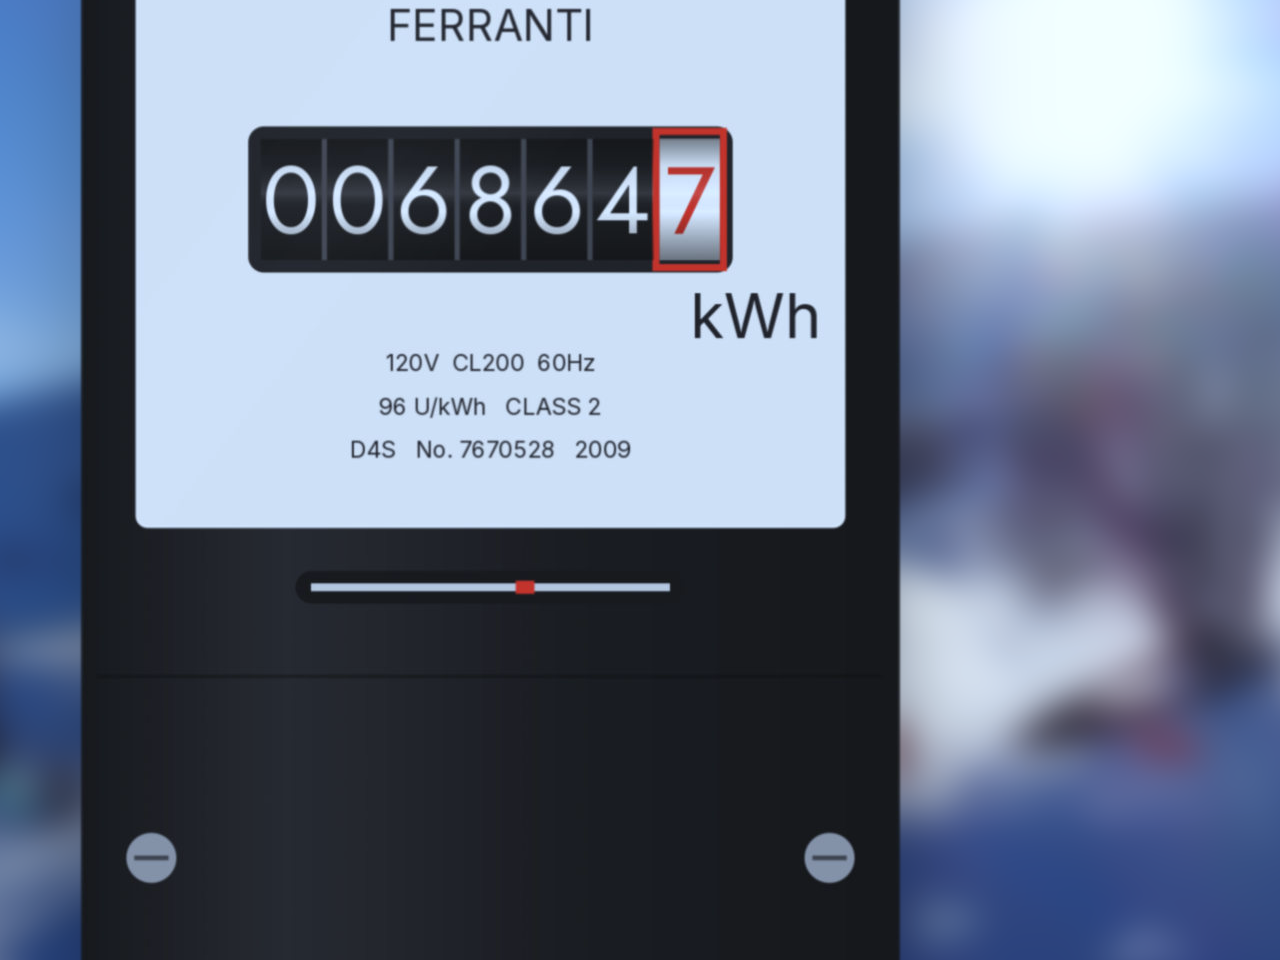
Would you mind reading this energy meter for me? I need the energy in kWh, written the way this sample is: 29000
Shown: 6864.7
